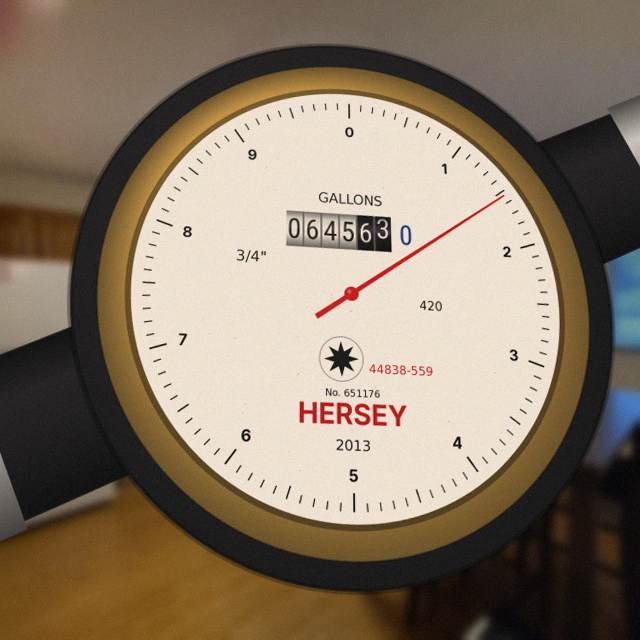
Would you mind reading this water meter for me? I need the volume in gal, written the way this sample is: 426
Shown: 645631.5
